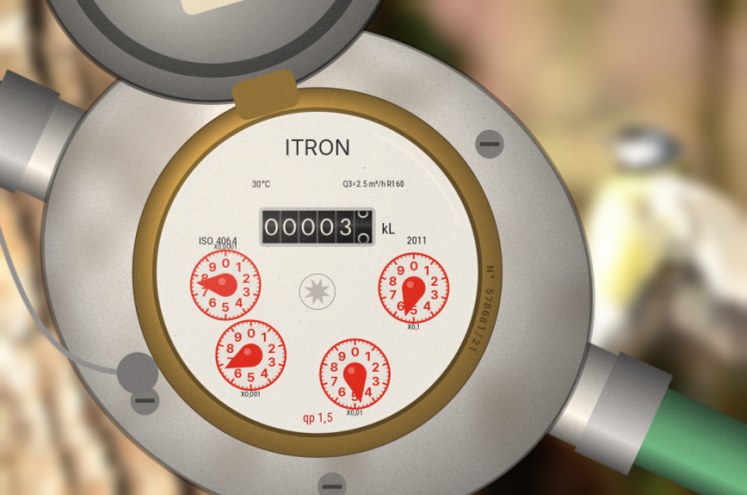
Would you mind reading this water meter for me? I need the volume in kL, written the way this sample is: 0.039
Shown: 38.5467
